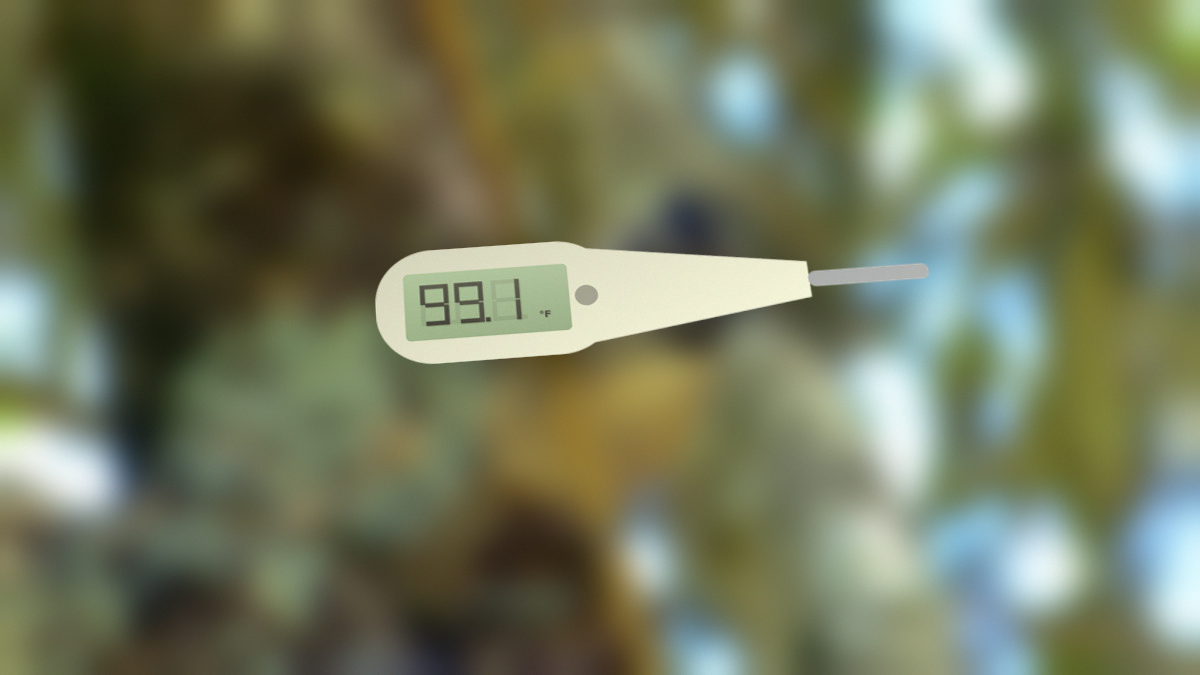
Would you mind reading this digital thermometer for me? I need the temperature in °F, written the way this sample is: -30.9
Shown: 99.1
